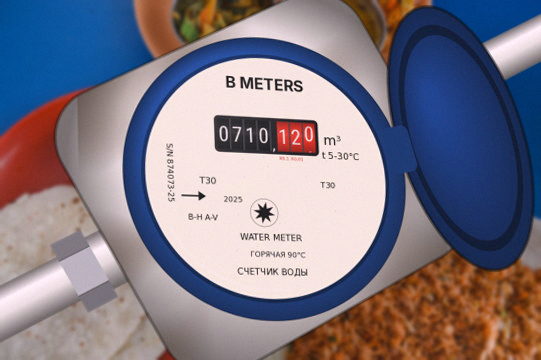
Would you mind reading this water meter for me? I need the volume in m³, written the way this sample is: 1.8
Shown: 710.120
